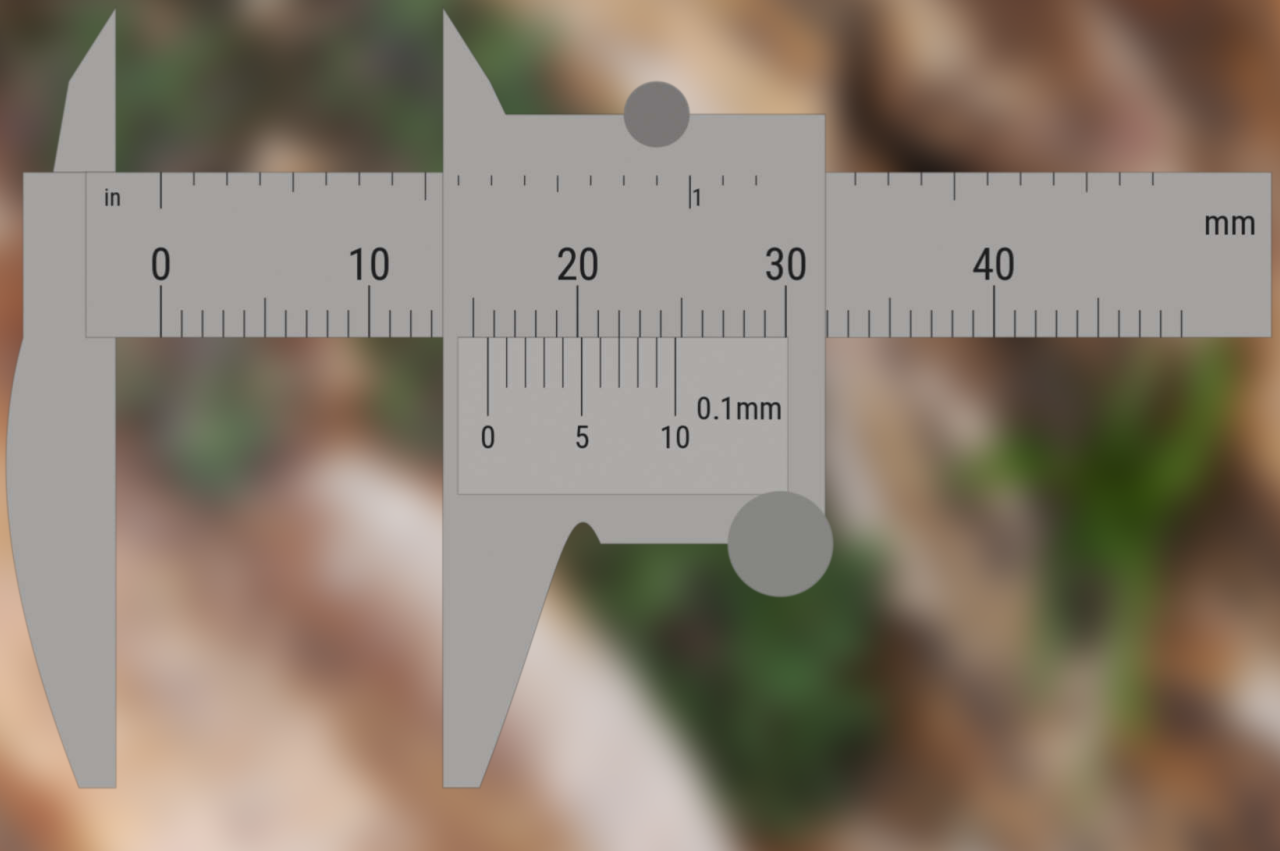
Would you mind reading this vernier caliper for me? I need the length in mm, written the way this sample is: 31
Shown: 15.7
